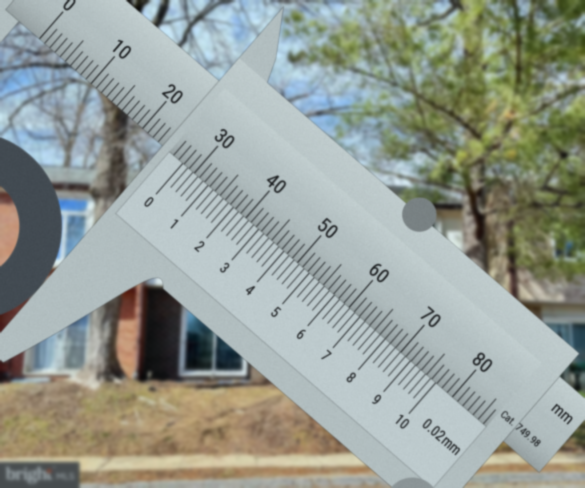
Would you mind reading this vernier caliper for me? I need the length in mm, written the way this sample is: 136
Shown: 27.8
